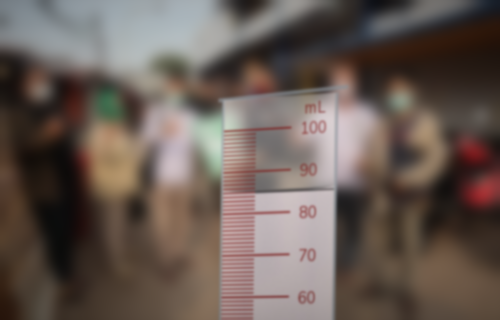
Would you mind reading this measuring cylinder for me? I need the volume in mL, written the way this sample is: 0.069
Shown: 85
